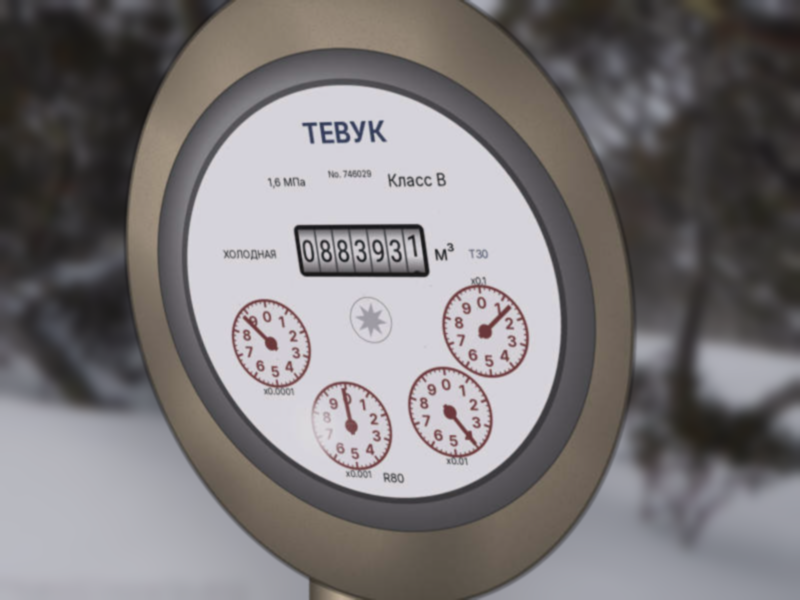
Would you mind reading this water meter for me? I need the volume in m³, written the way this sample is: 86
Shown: 883931.1398
